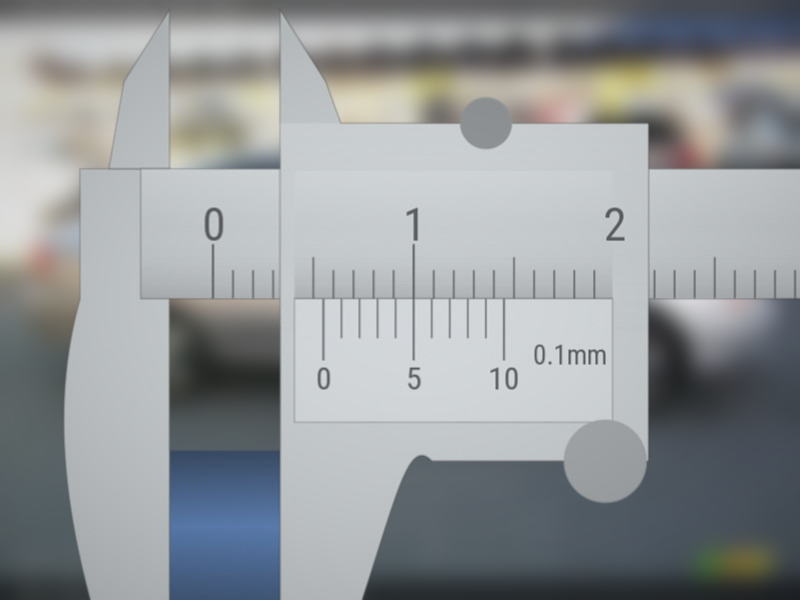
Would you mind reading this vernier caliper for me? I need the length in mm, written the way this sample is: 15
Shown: 5.5
